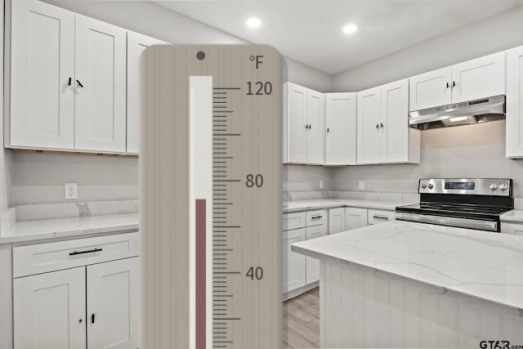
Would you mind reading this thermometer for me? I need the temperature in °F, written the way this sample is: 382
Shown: 72
